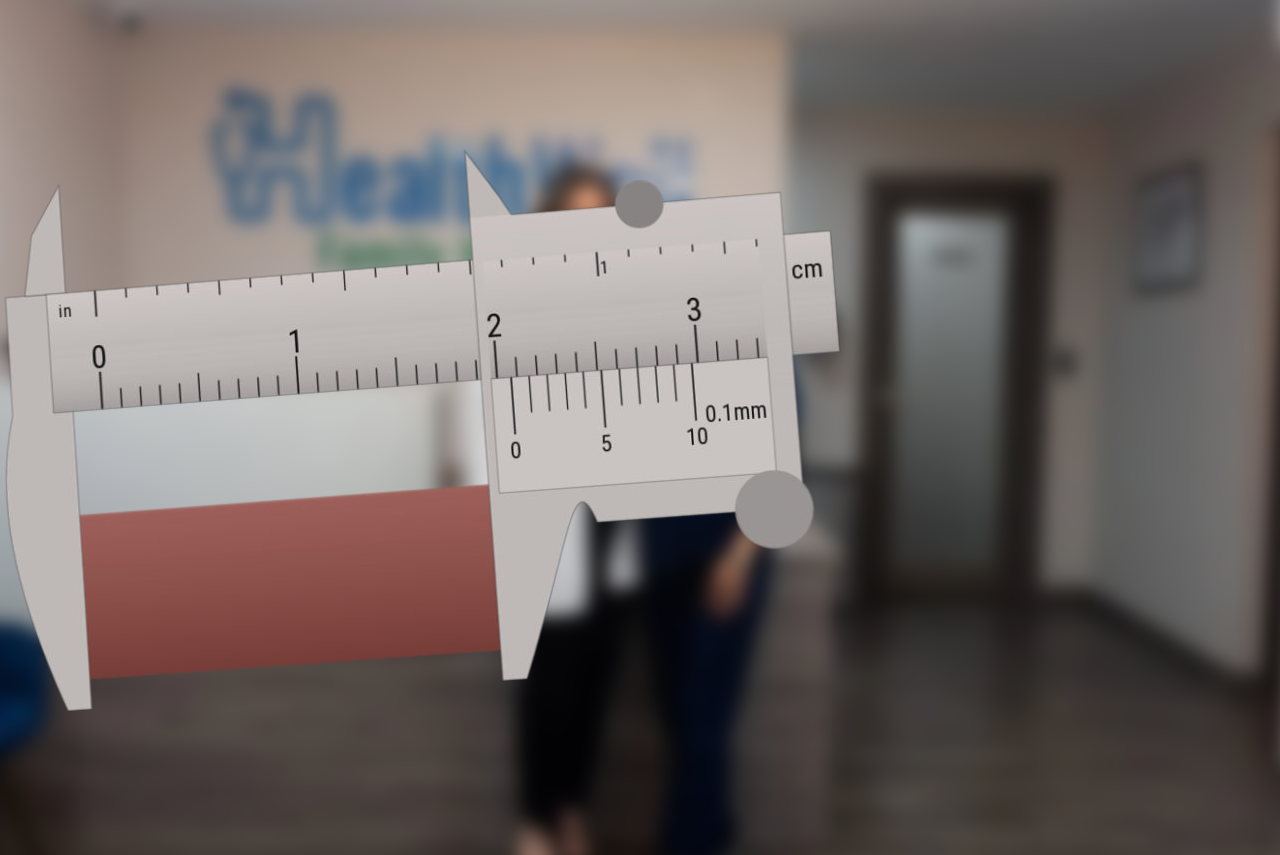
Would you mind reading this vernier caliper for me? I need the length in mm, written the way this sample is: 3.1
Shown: 20.7
